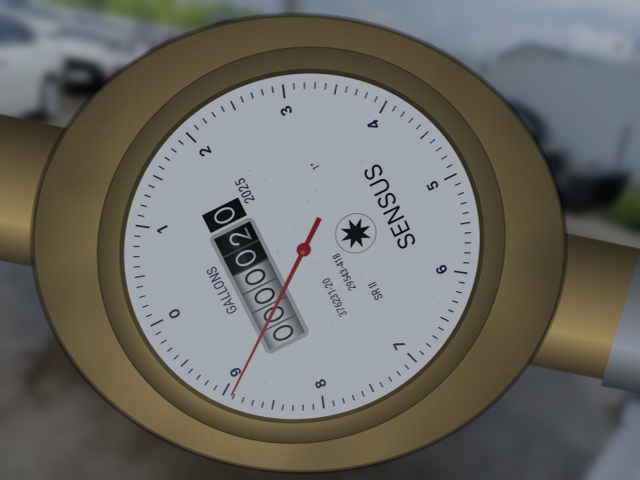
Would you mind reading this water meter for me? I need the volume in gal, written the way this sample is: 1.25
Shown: 18.9
